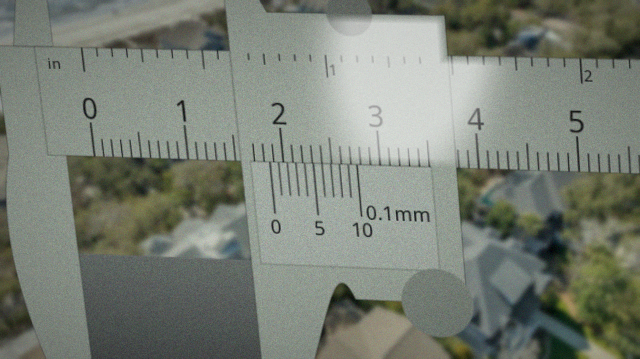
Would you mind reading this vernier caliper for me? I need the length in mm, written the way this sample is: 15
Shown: 18.6
